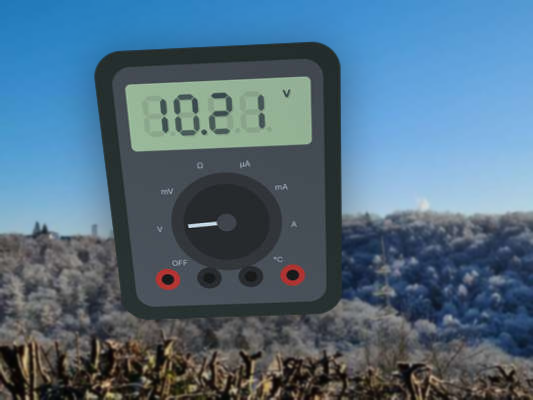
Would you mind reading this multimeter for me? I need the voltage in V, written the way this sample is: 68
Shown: 10.21
